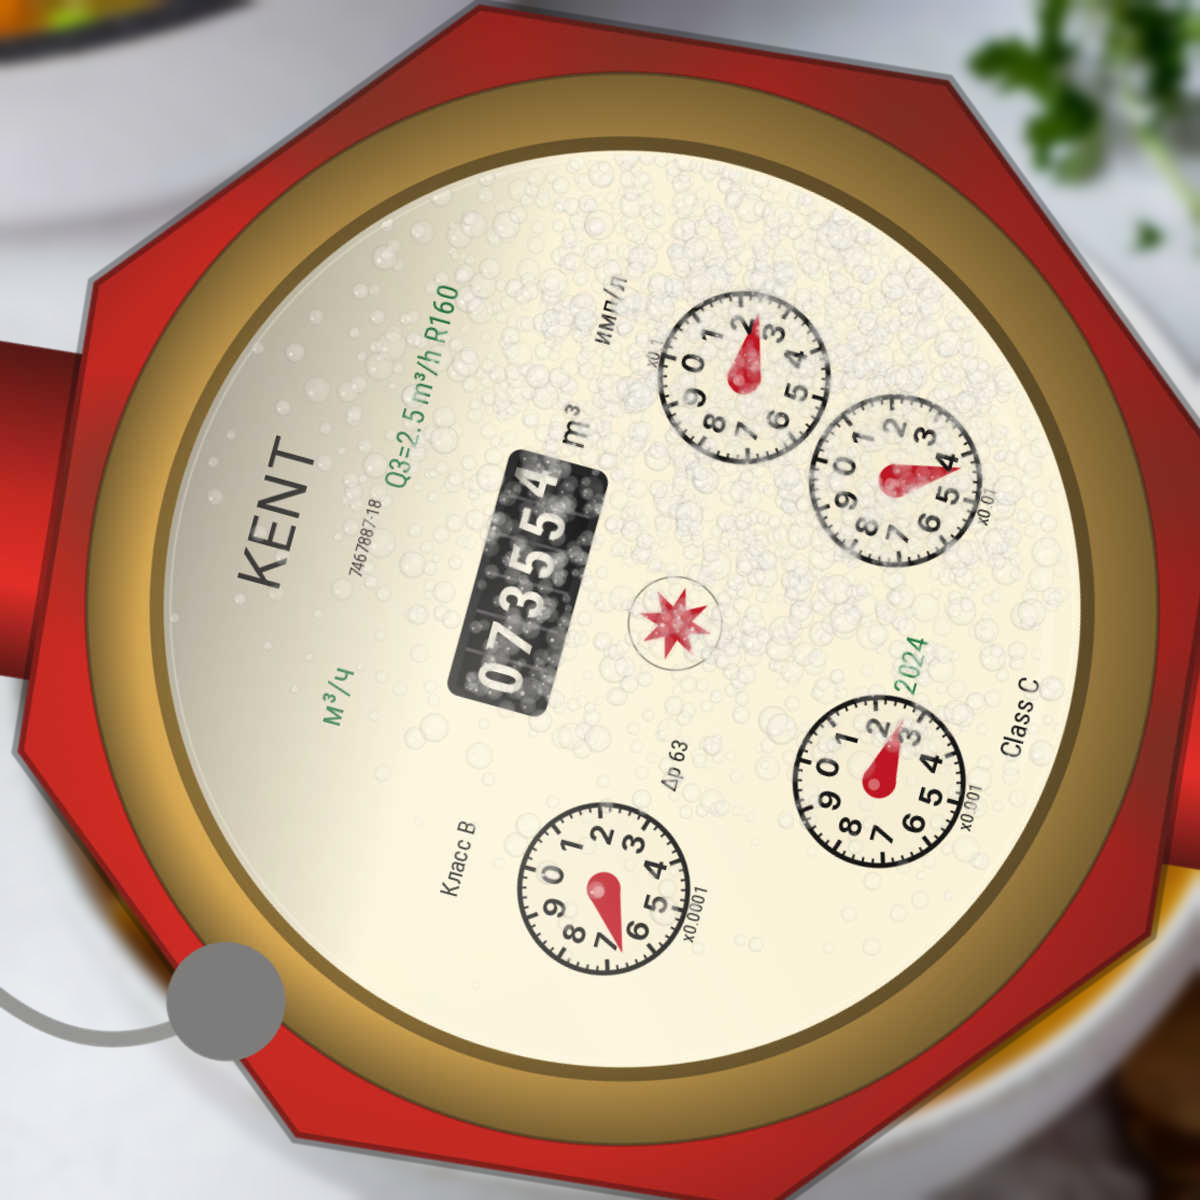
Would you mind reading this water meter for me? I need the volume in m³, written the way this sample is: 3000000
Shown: 73554.2426
